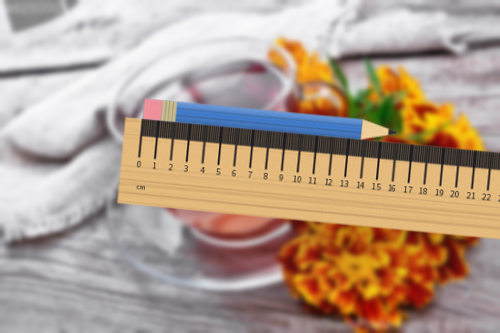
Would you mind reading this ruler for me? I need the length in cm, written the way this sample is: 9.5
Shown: 16
